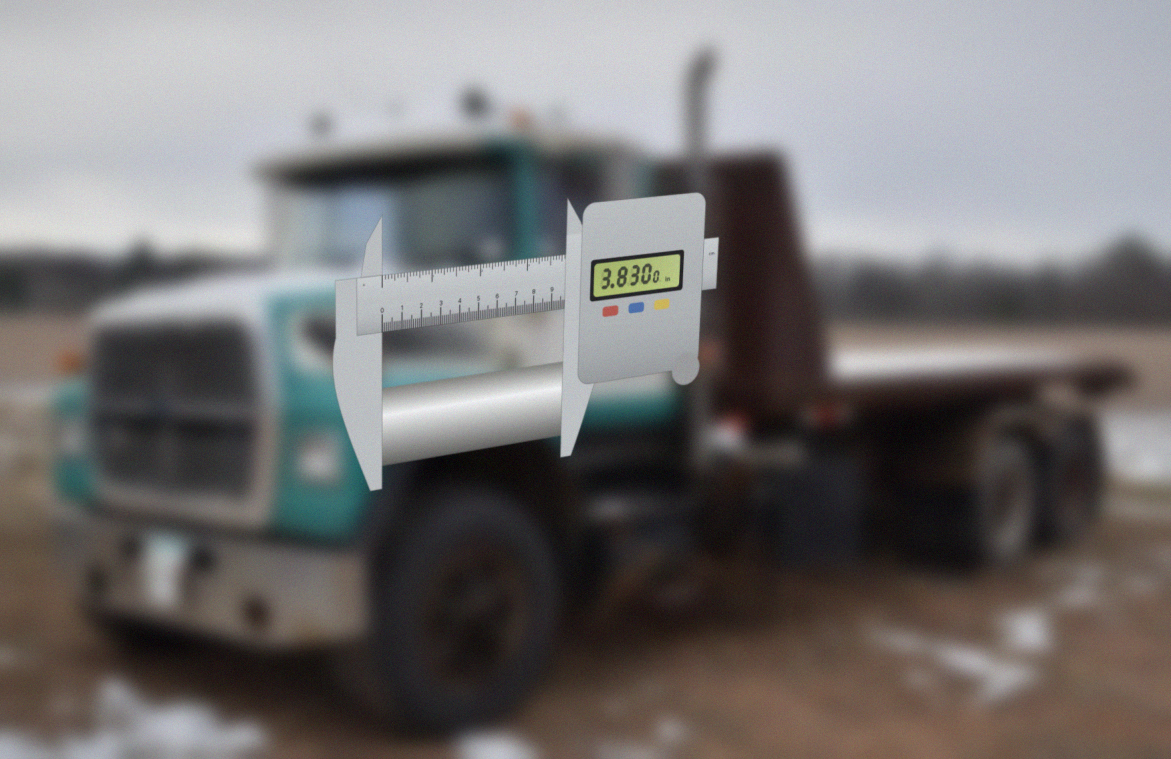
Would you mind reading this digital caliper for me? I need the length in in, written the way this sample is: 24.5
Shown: 3.8300
